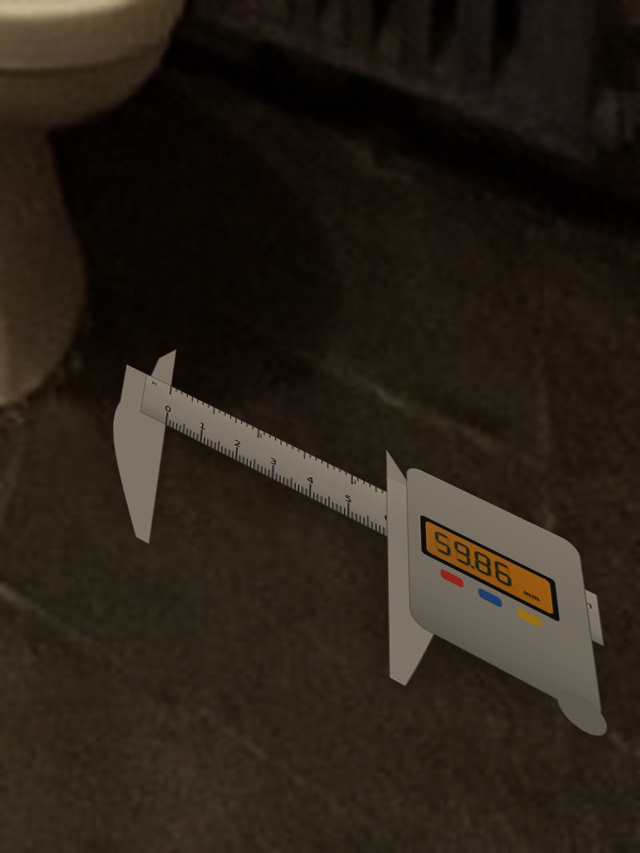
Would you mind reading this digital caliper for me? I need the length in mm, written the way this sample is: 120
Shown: 59.86
